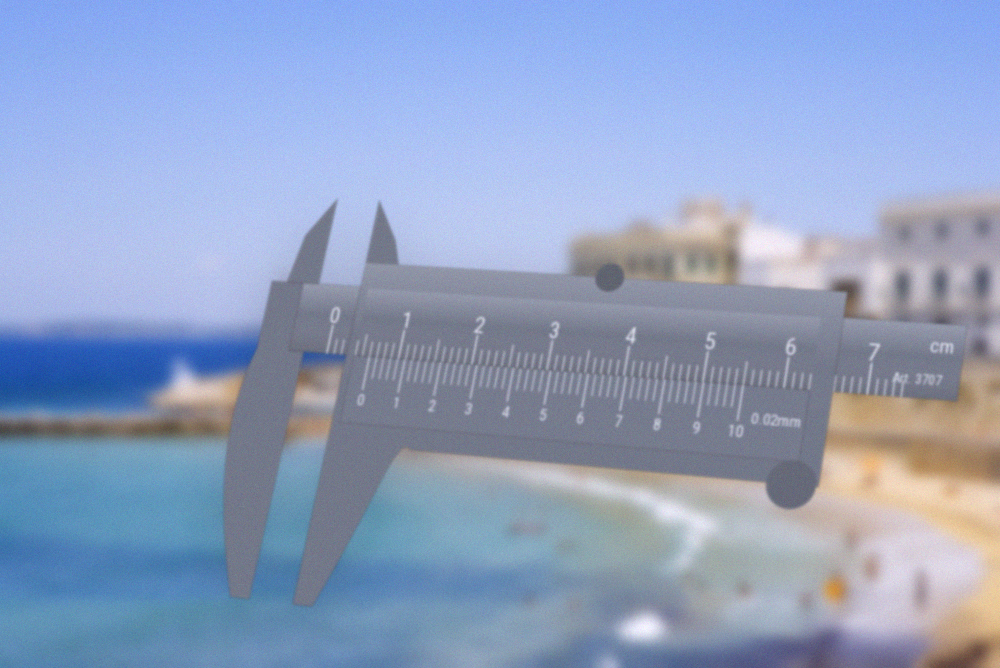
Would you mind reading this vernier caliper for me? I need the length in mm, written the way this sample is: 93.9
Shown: 6.0
